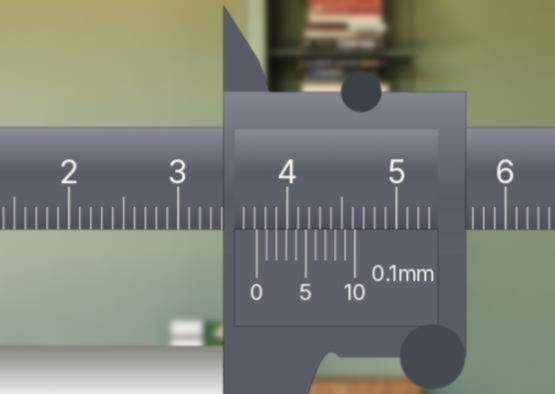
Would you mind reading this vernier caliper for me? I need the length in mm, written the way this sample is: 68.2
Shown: 37.2
